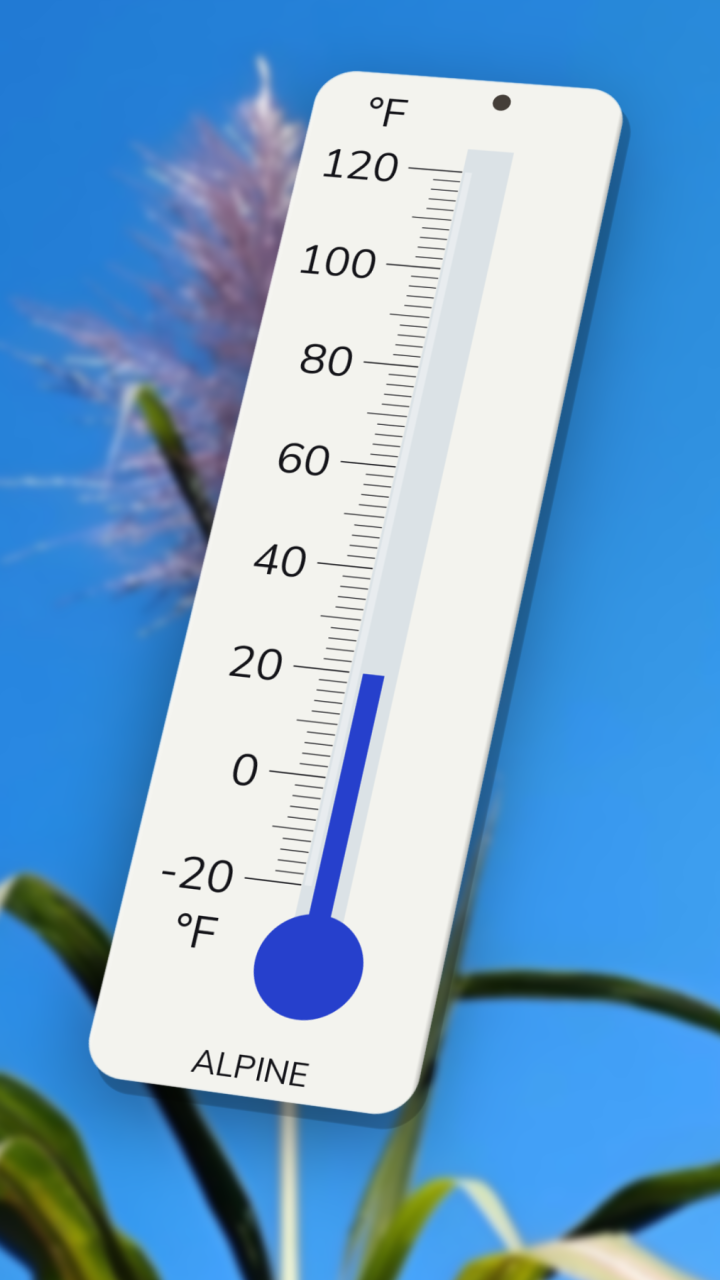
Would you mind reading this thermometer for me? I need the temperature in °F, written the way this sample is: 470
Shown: 20
